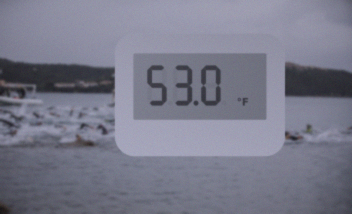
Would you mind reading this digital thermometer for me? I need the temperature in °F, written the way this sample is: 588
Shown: 53.0
